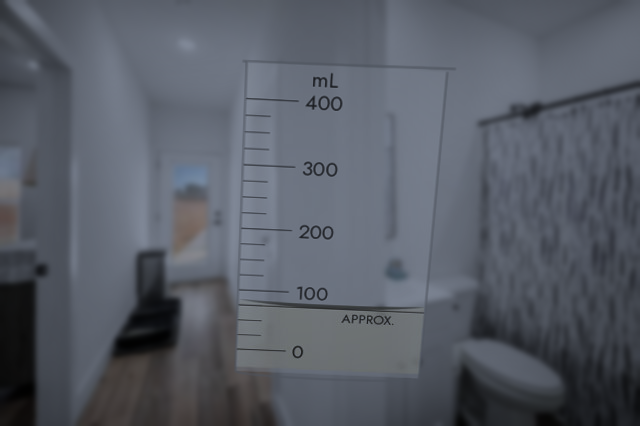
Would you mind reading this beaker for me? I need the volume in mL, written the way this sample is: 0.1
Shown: 75
